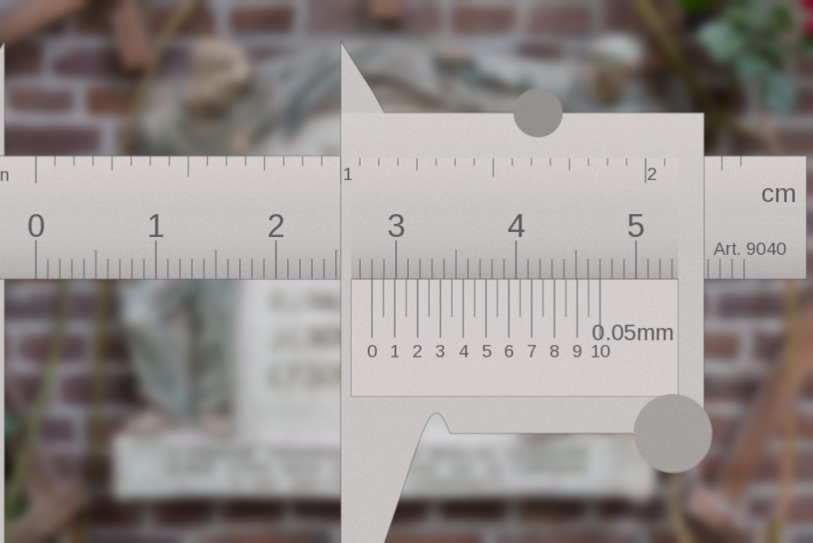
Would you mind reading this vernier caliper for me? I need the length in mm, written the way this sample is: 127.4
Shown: 28.0
